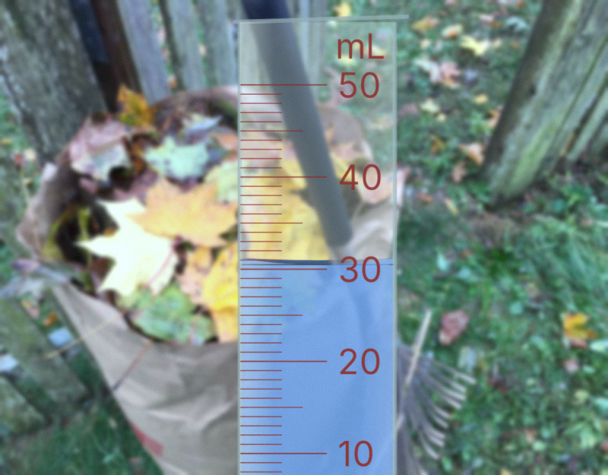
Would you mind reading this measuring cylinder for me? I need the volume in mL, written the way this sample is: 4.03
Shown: 30.5
